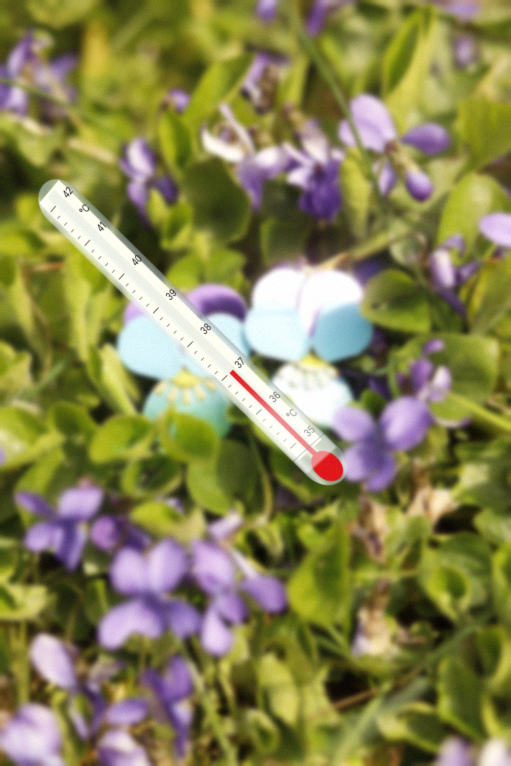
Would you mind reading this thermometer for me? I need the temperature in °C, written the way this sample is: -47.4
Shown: 37
